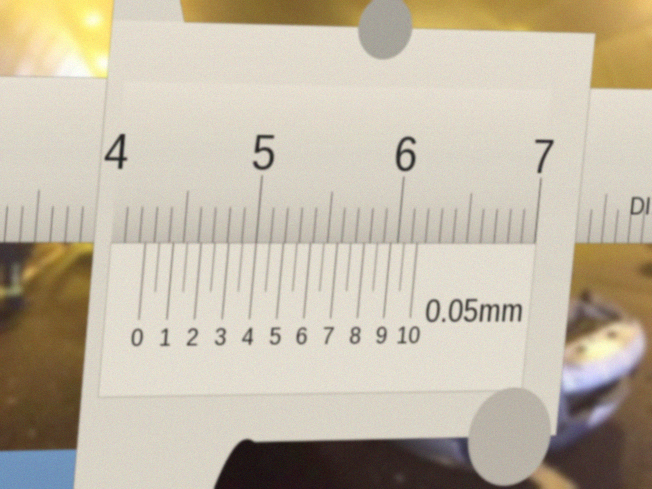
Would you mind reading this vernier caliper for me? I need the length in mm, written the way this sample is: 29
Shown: 42.4
